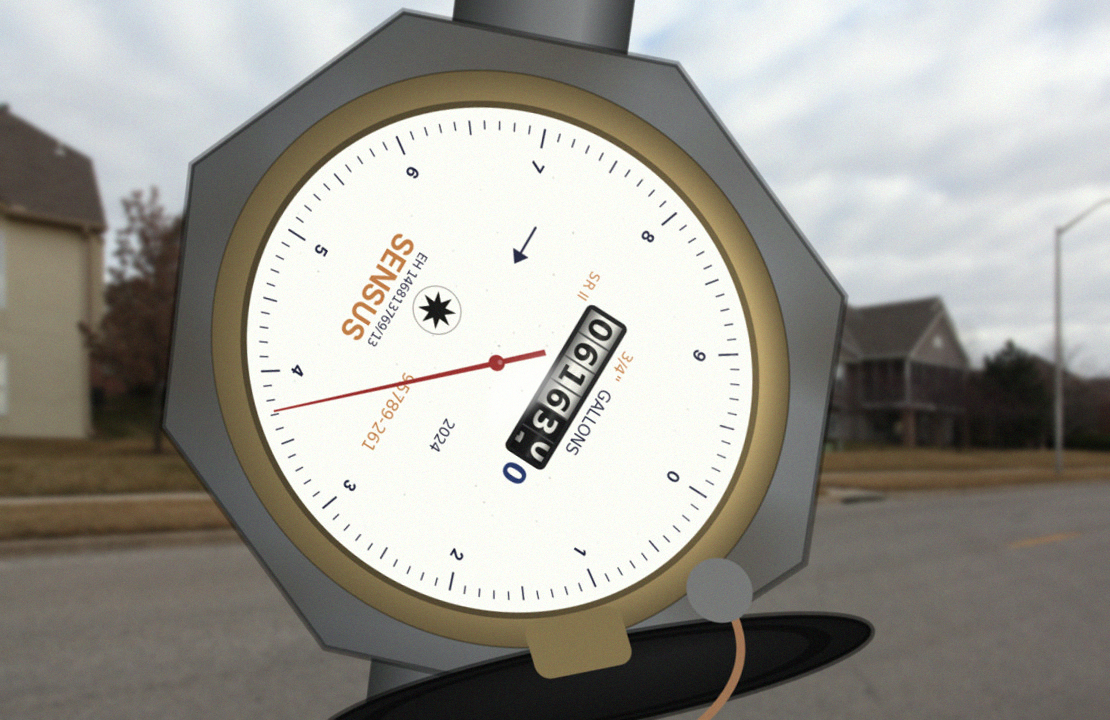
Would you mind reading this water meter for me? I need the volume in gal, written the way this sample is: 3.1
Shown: 616303.7
